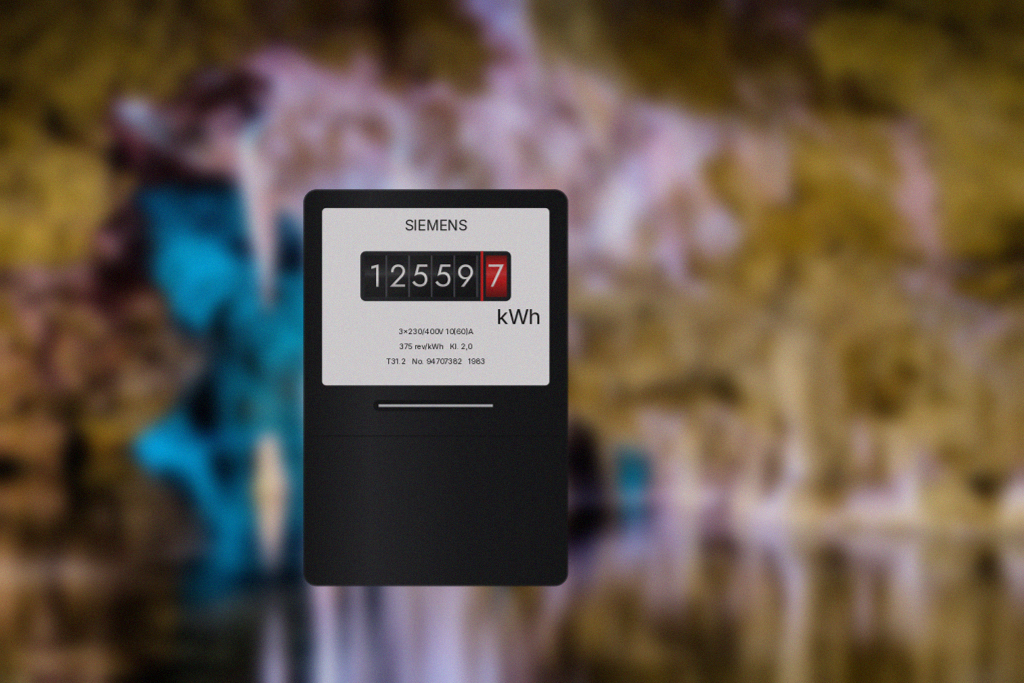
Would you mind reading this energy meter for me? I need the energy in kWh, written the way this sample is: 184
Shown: 12559.7
